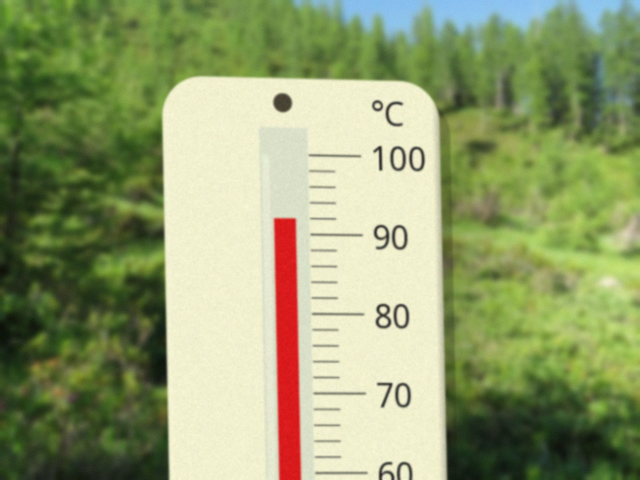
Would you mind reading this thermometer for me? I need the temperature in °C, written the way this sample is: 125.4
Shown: 92
